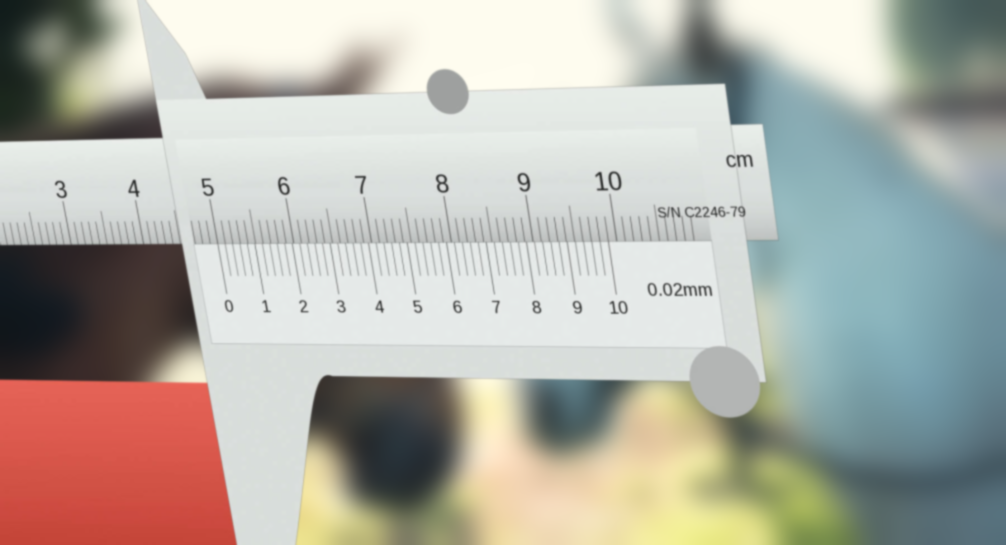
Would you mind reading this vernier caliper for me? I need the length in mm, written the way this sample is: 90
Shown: 50.0
